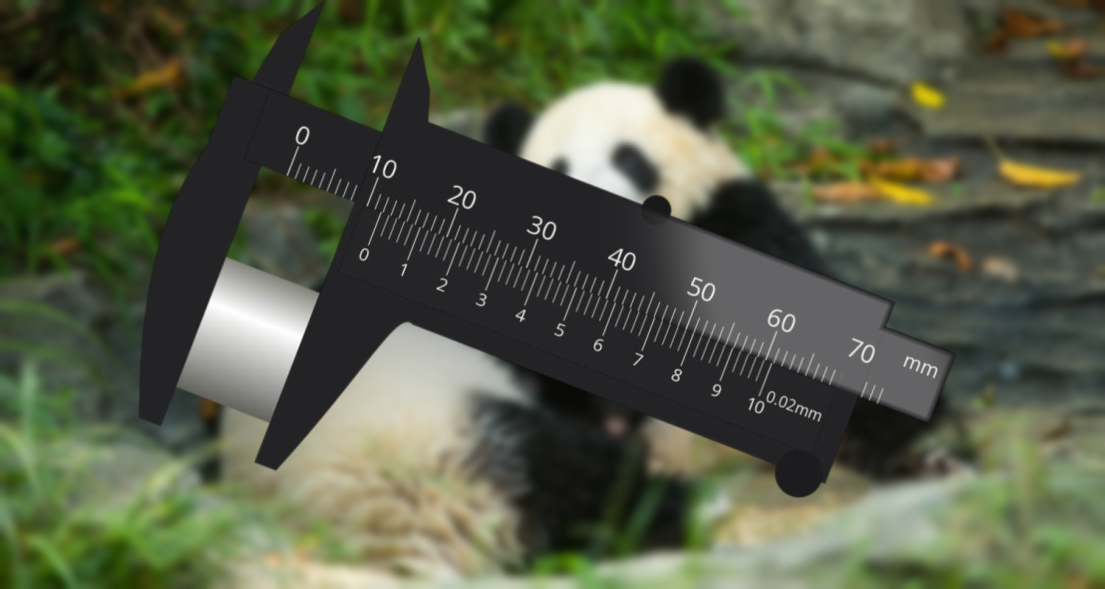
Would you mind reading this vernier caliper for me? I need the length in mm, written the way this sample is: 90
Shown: 11.8
